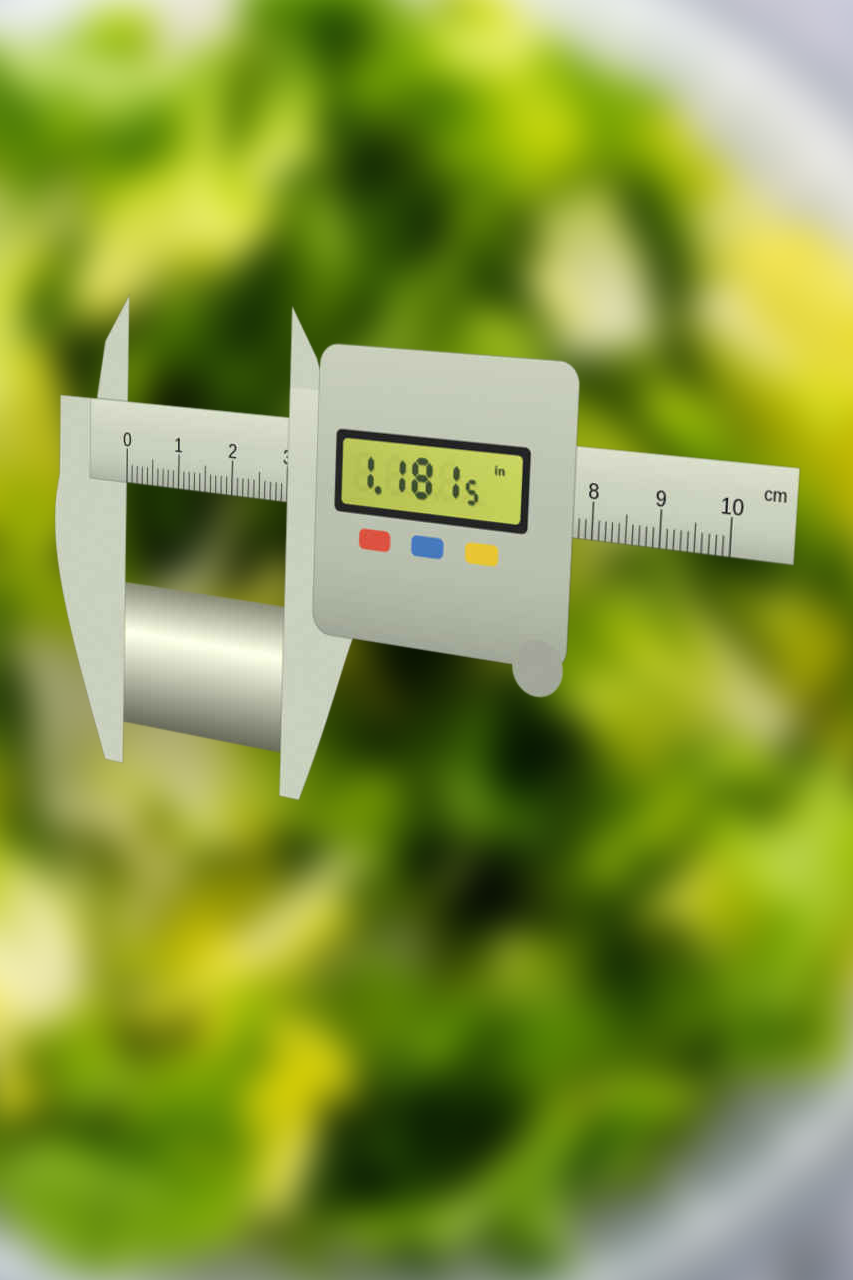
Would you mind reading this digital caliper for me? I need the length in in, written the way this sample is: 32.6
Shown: 1.1815
